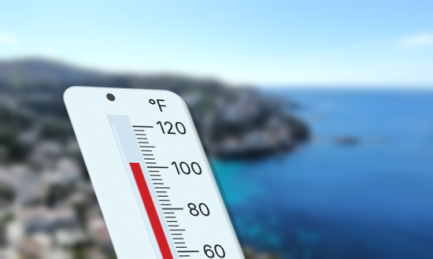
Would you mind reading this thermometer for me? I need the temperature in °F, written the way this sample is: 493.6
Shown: 102
